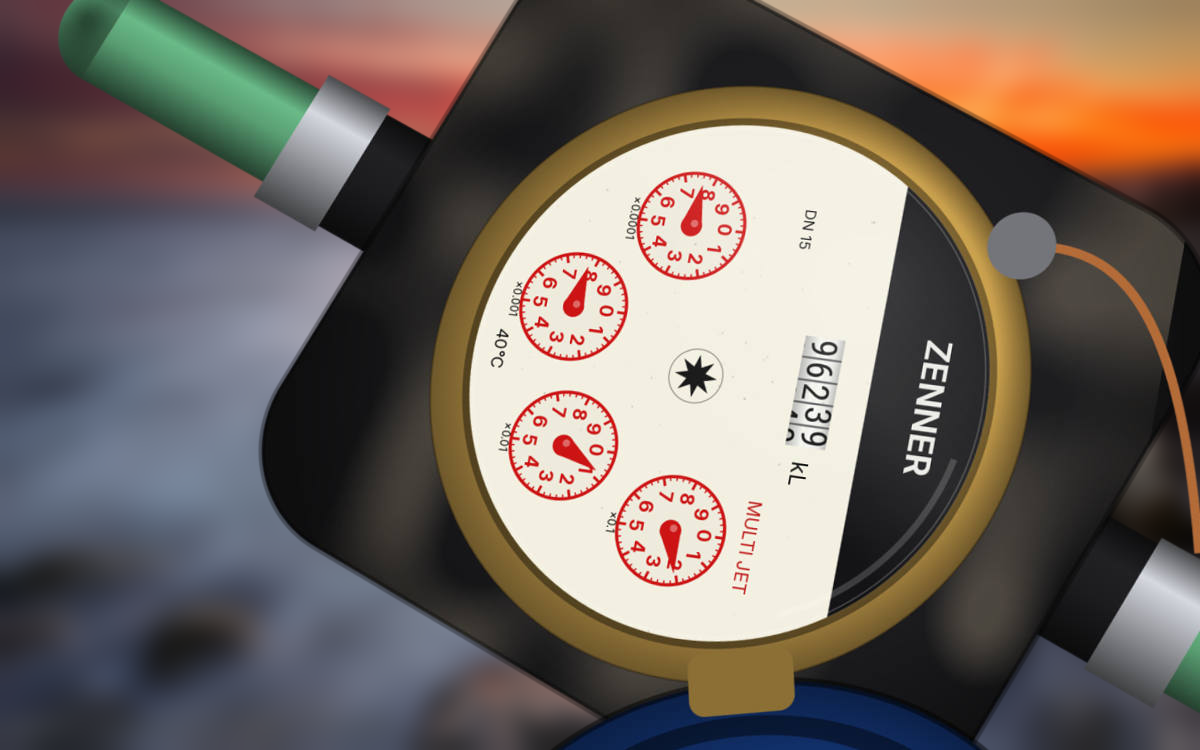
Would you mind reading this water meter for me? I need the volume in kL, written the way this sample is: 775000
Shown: 96239.2077
